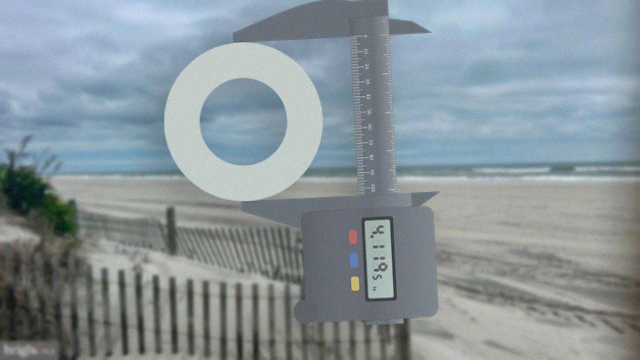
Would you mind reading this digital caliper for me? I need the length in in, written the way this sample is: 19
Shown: 4.1195
